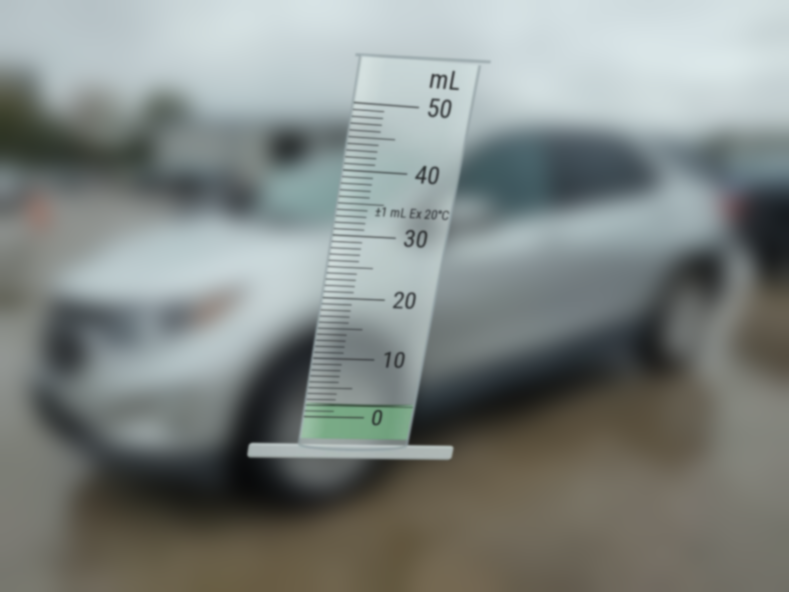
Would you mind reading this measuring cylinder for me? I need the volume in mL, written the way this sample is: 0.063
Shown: 2
